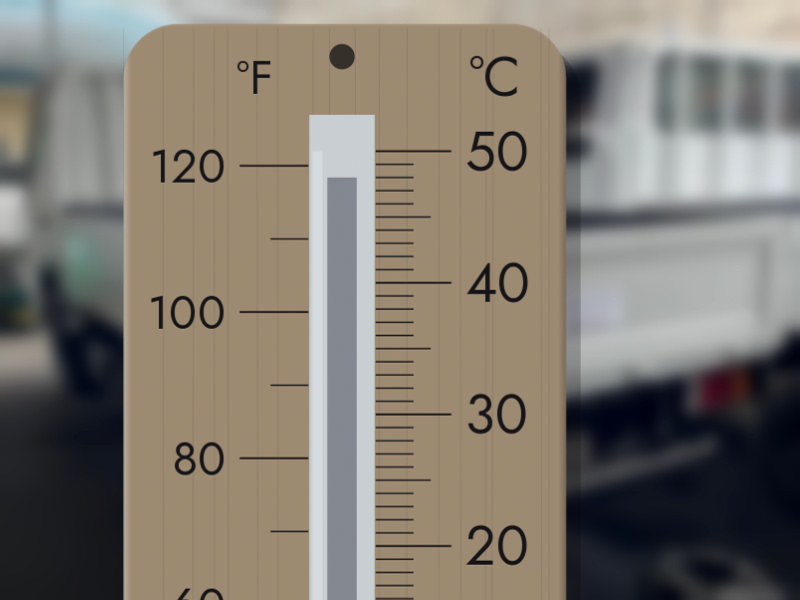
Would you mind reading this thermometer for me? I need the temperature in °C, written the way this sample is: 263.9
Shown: 48
